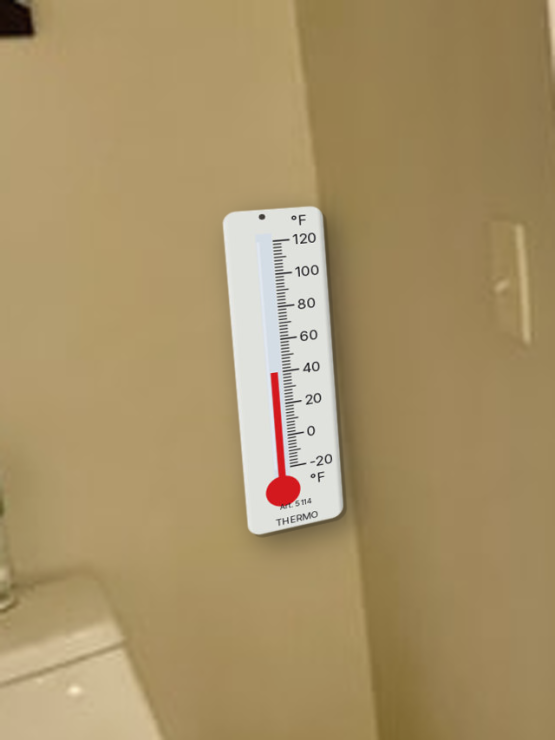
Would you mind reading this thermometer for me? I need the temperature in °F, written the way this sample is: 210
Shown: 40
